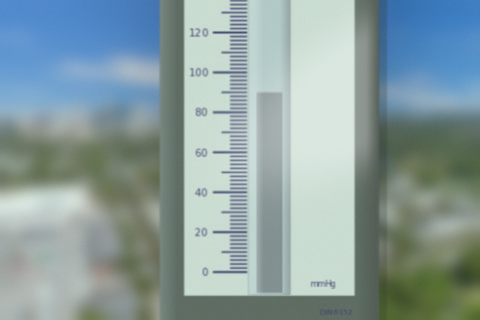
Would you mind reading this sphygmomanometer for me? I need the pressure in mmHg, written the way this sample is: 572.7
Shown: 90
